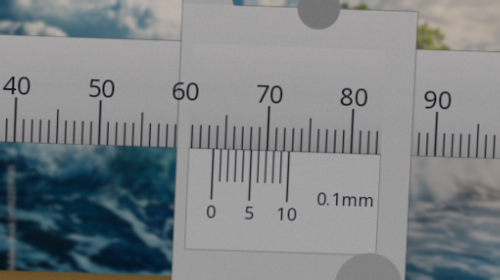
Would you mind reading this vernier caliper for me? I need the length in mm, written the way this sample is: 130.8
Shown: 63.6
